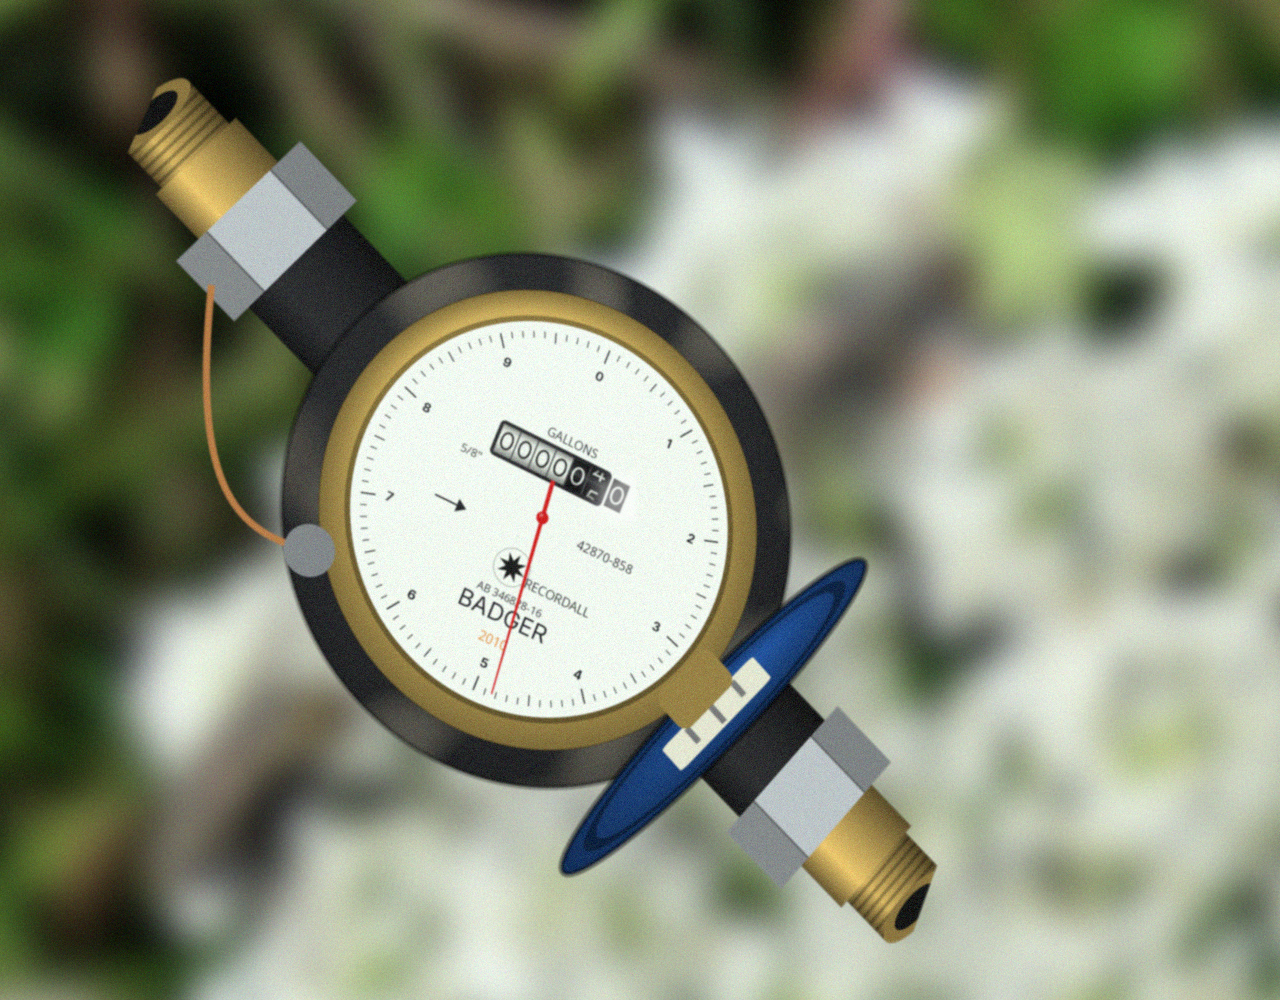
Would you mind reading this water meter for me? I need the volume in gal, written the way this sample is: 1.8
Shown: 44.8
